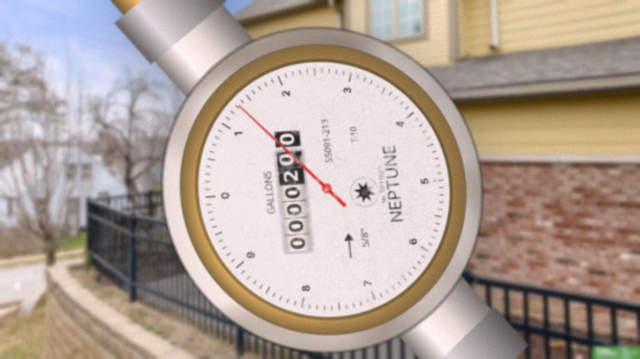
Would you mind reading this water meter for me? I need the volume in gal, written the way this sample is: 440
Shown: 201.3
